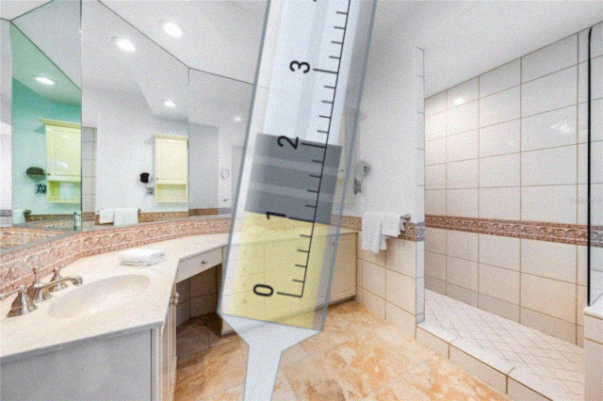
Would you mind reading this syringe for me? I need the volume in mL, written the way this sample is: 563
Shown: 1
